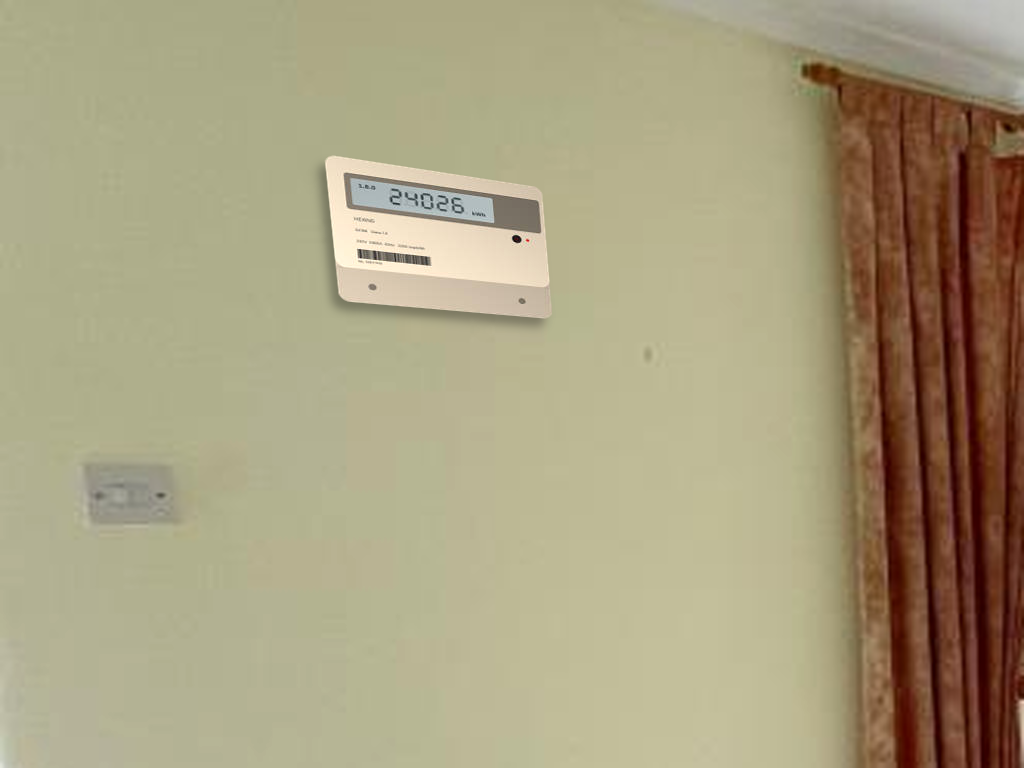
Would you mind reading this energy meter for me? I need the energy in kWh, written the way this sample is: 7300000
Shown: 24026
